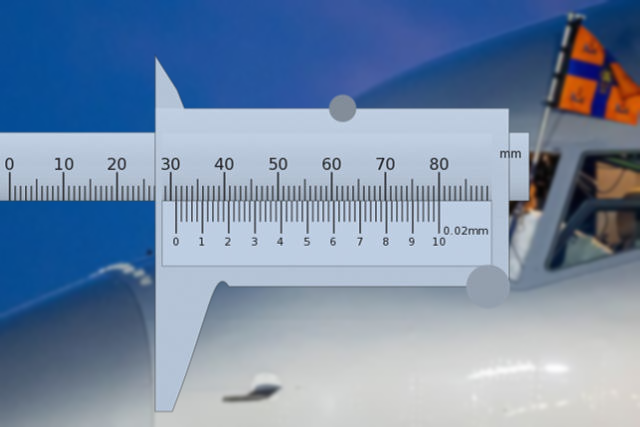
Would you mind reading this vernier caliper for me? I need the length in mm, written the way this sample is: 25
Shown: 31.0
